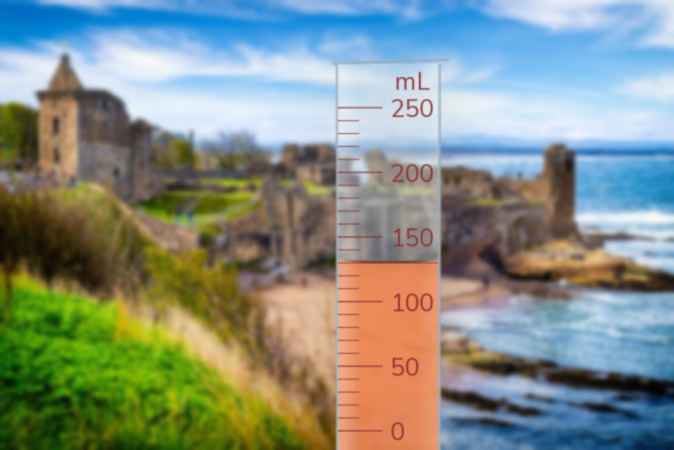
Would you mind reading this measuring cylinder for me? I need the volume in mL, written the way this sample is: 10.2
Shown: 130
